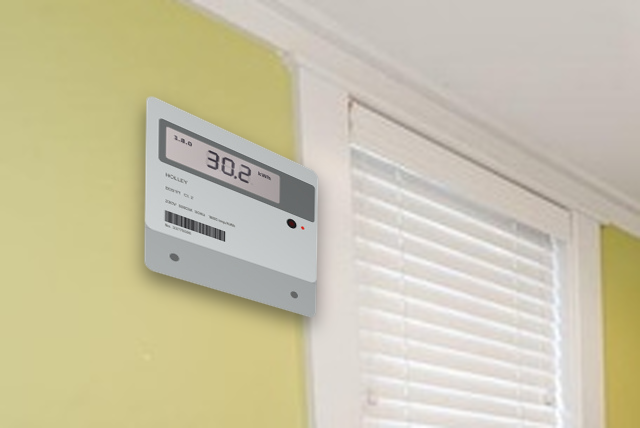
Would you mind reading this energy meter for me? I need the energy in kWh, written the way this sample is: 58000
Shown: 30.2
